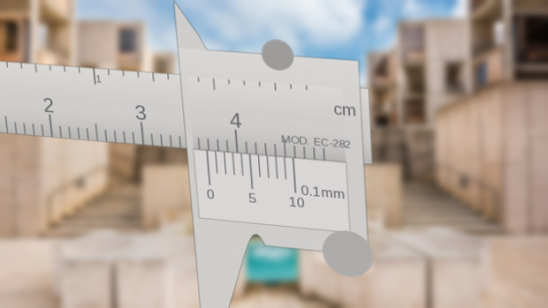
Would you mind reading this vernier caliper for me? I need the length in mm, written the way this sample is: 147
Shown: 36.8
